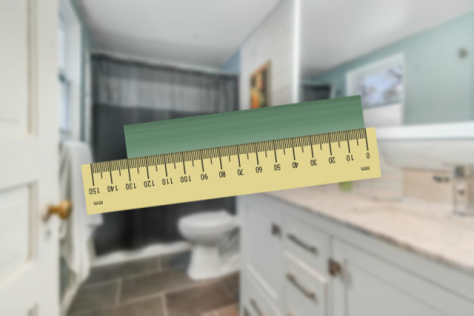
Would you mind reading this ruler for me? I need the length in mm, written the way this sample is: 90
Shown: 130
